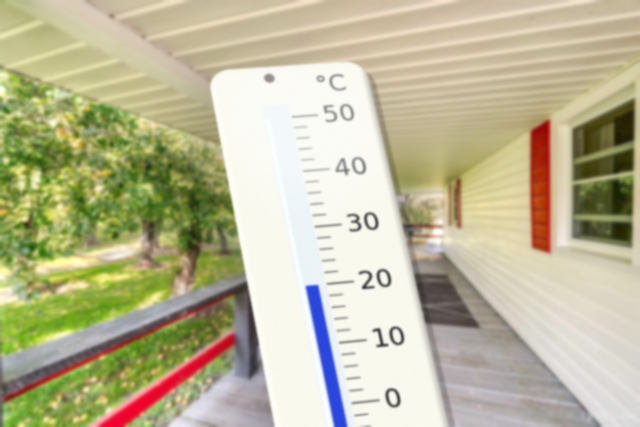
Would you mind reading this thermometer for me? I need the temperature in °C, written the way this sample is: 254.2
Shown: 20
